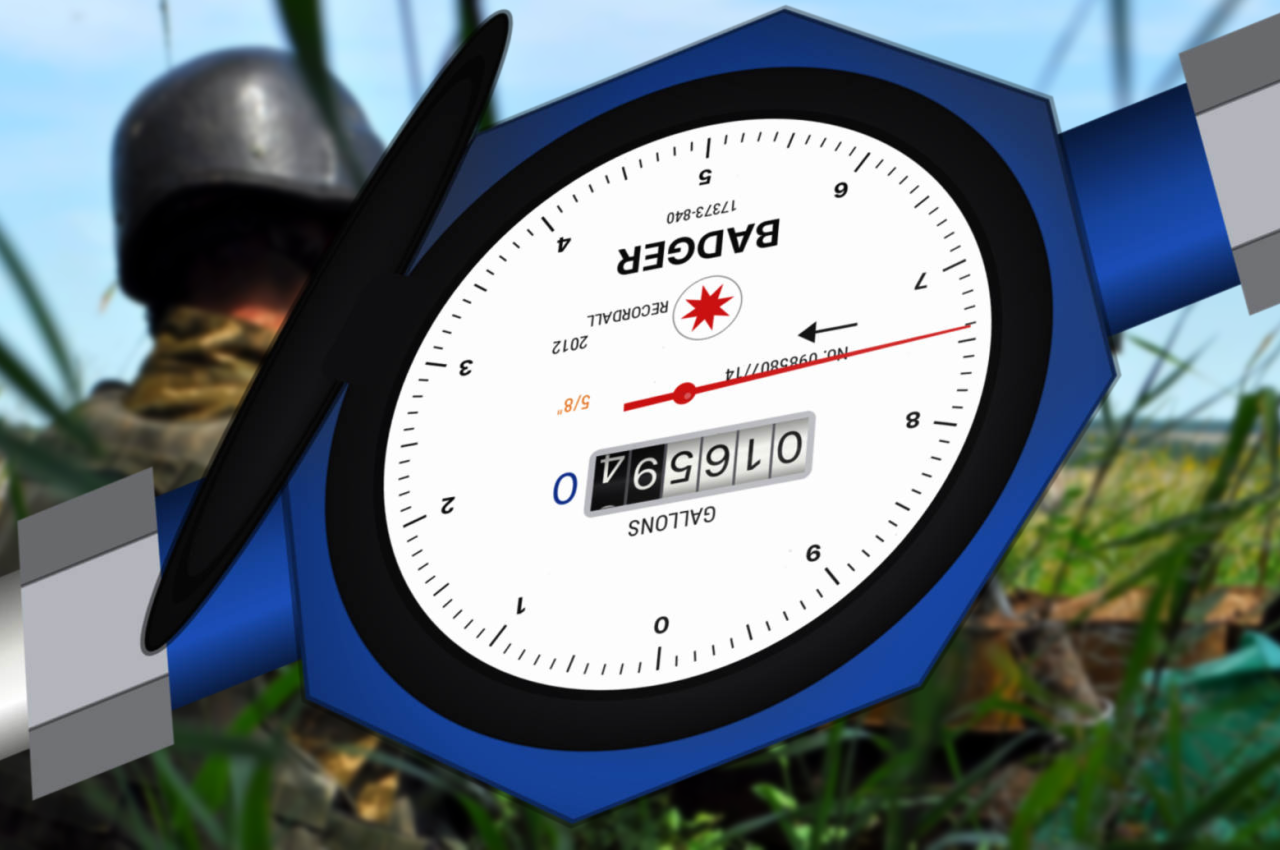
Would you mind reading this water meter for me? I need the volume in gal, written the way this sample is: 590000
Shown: 165937.4
